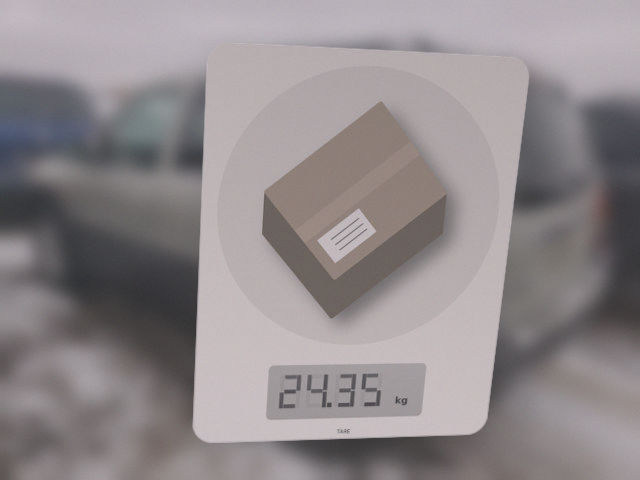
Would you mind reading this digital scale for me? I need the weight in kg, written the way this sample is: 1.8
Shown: 24.35
